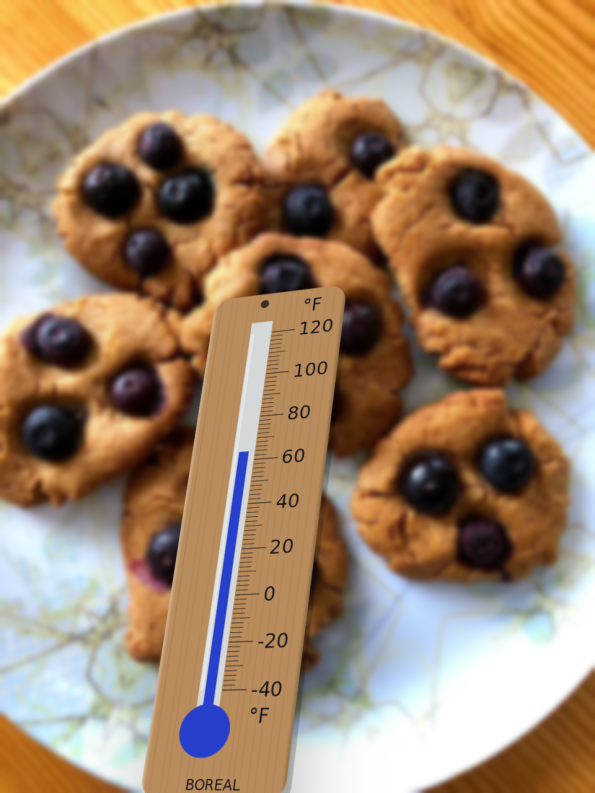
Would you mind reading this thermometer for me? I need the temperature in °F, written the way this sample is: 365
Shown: 64
